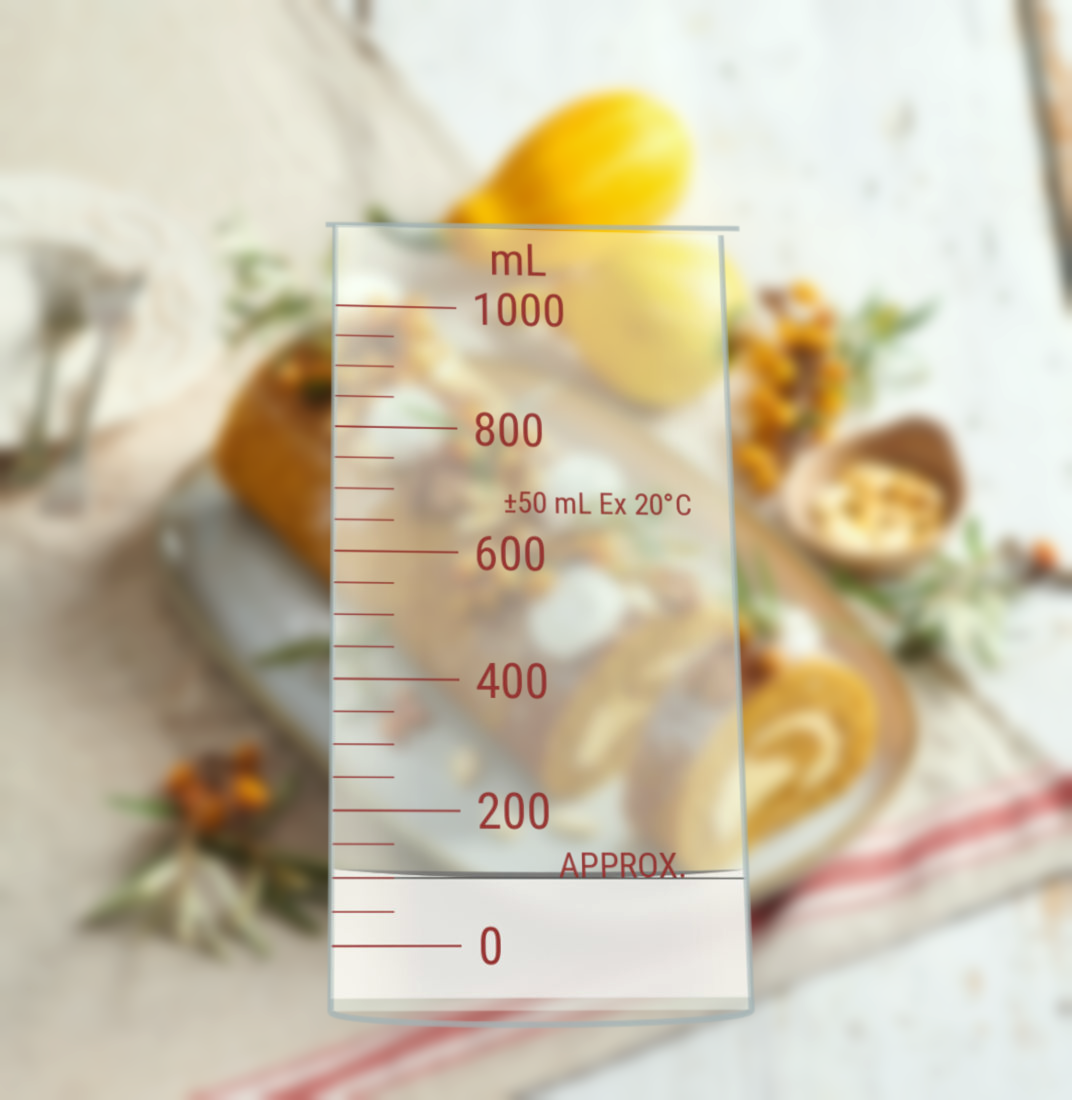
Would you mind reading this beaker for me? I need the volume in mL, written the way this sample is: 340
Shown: 100
